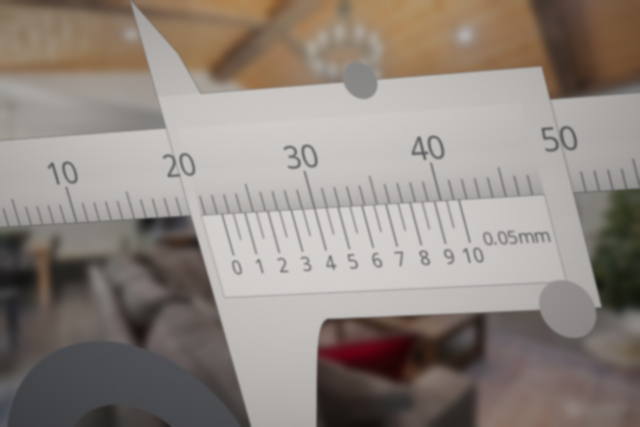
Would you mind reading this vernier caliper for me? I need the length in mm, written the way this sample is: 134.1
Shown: 22.4
